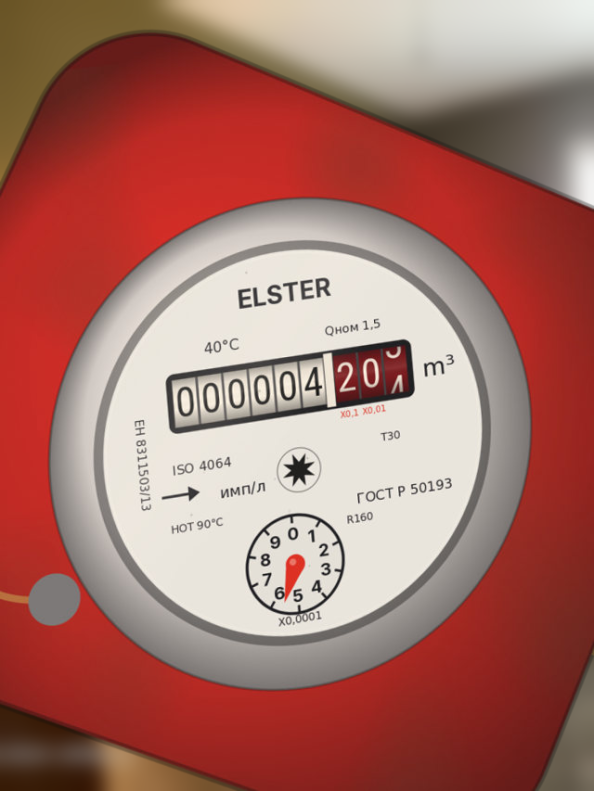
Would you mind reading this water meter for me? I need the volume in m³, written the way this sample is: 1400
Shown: 4.2035
